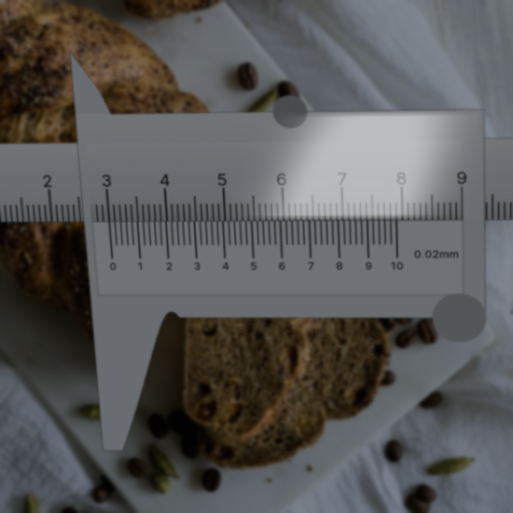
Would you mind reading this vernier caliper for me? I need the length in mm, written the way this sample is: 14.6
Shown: 30.0
